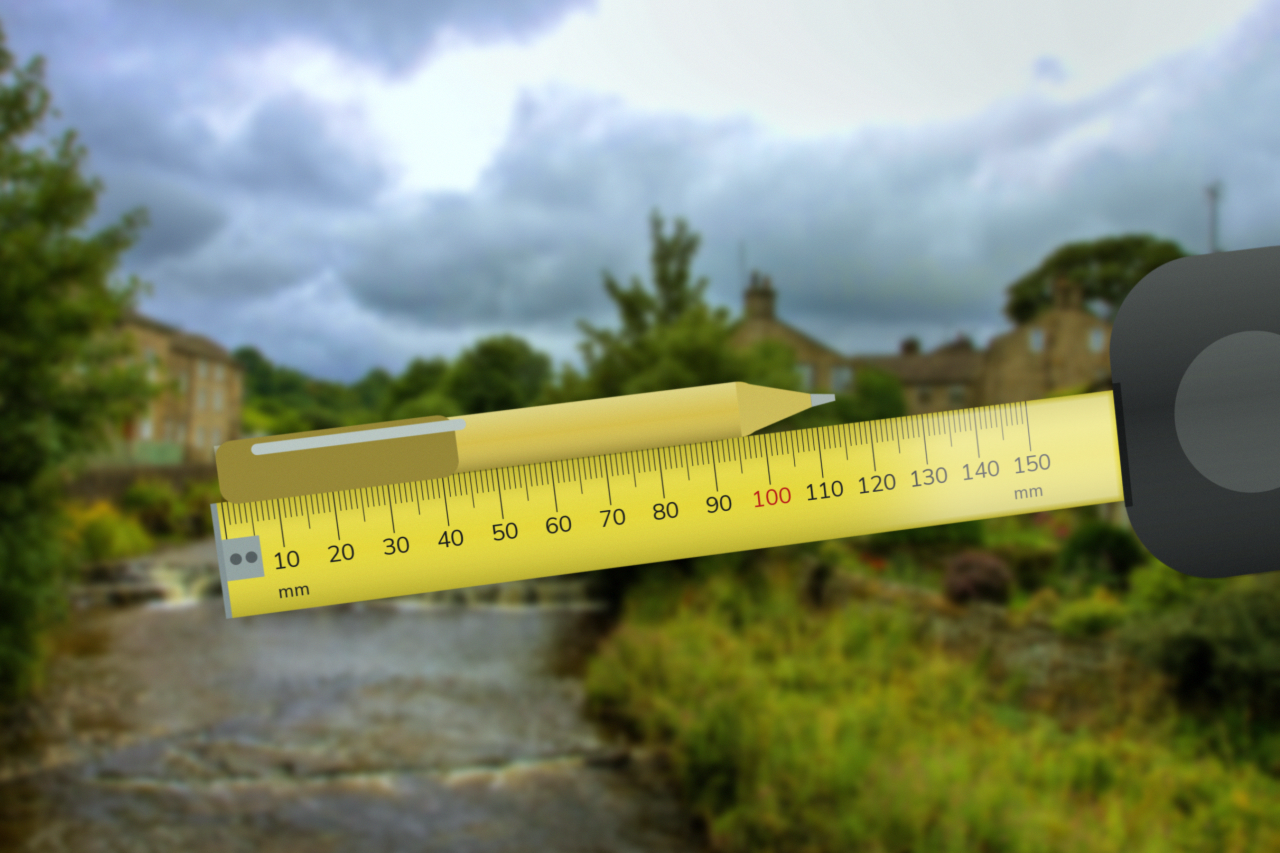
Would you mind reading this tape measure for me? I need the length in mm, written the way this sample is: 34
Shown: 114
